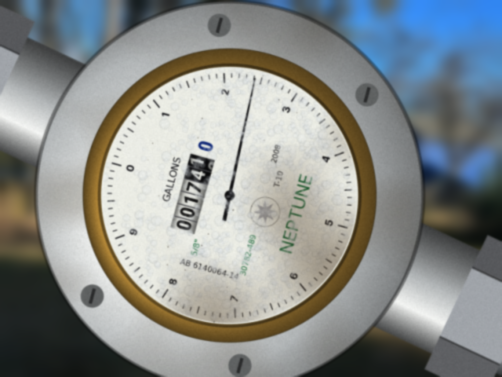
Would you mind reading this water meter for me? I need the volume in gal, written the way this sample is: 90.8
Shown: 17412.4
